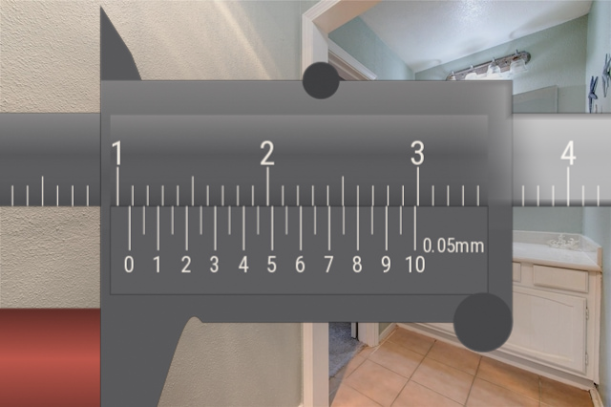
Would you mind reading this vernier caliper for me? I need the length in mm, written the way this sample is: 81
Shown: 10.8
